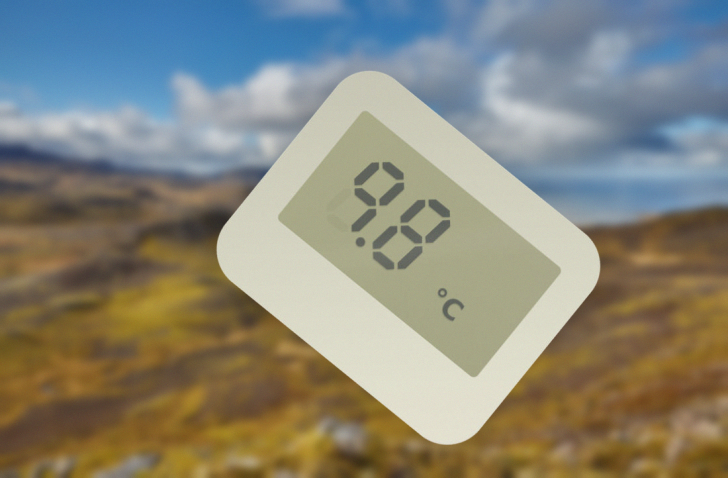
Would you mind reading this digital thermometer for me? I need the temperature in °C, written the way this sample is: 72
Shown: 9.8
